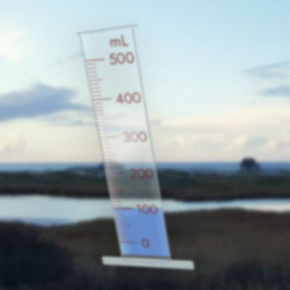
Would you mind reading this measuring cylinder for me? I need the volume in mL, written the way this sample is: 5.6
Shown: 100
